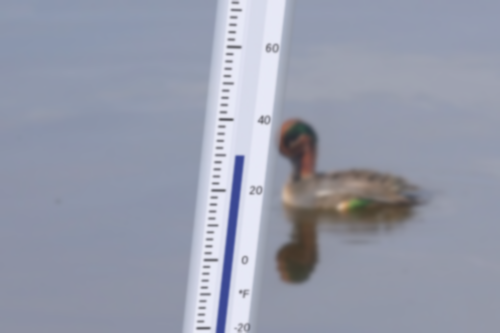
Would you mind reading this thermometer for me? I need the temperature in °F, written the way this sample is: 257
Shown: 30
